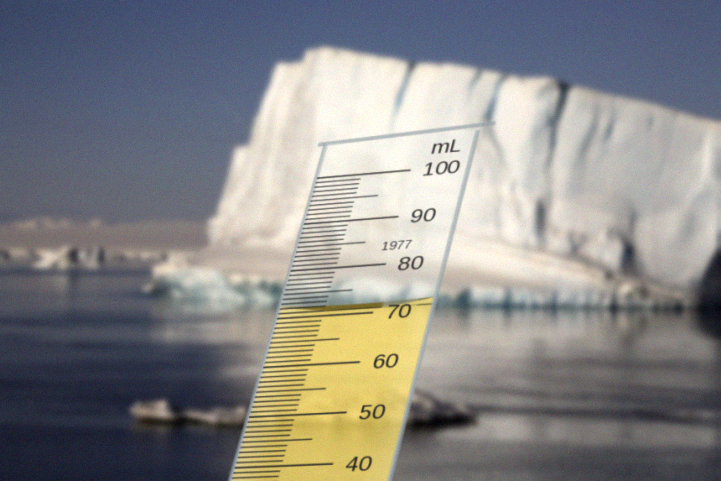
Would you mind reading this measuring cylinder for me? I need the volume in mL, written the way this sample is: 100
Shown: 71
